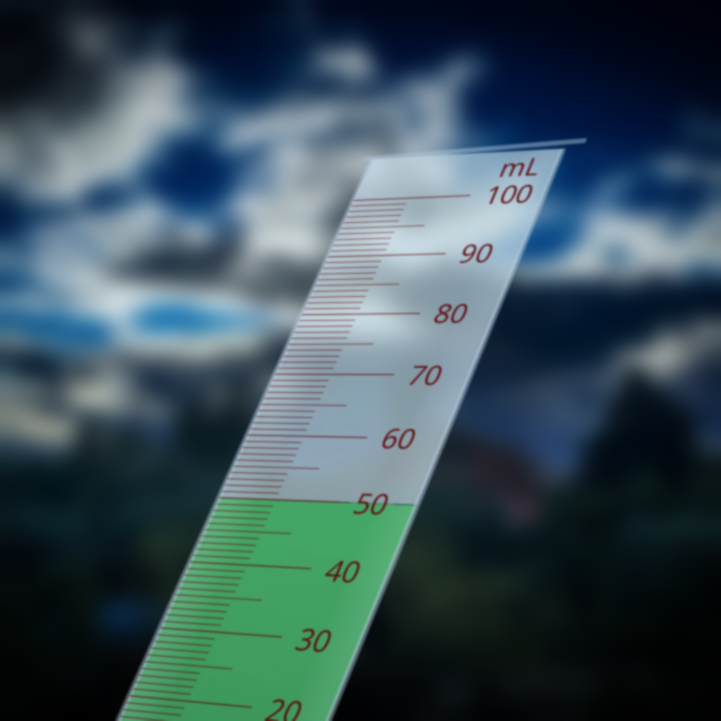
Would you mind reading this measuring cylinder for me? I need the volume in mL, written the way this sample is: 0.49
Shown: 50
